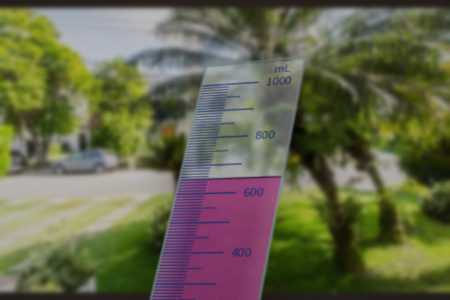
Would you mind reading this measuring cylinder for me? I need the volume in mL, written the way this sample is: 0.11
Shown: 650
